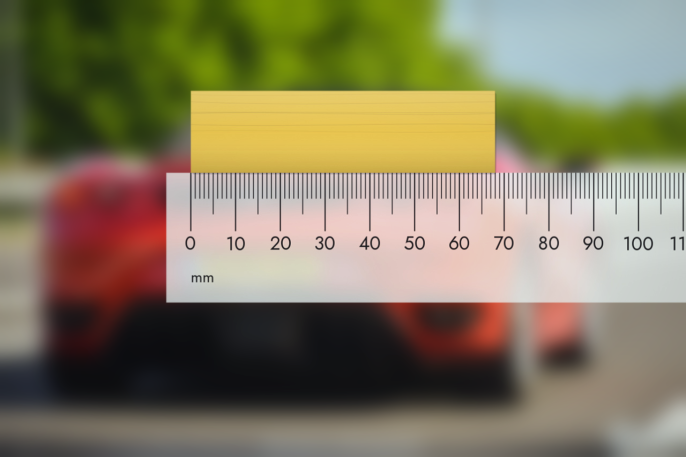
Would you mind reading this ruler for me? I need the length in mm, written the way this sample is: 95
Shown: 68
